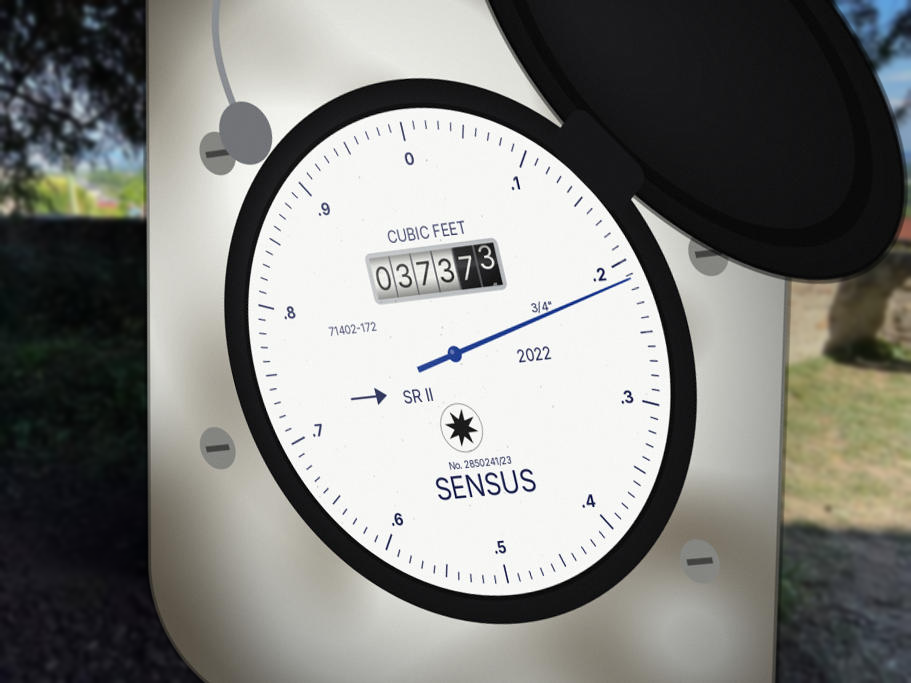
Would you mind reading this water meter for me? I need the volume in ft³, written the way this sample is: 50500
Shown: 37373.21
